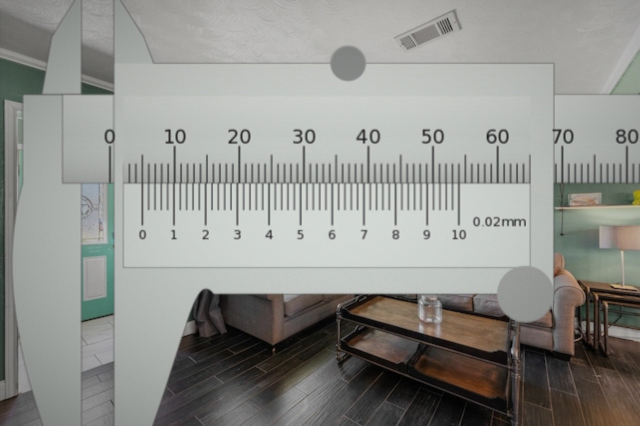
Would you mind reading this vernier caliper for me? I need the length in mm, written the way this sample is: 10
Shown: 5.0
